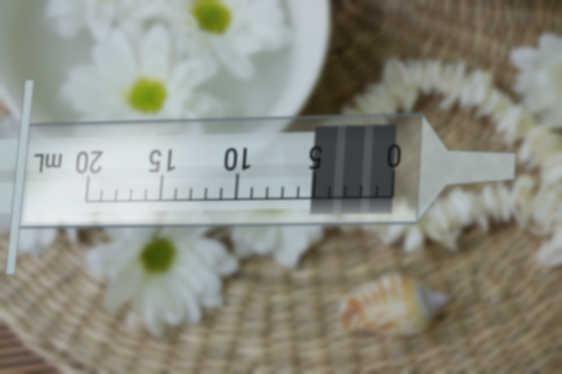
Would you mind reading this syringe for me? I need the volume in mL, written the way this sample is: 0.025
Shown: 0
